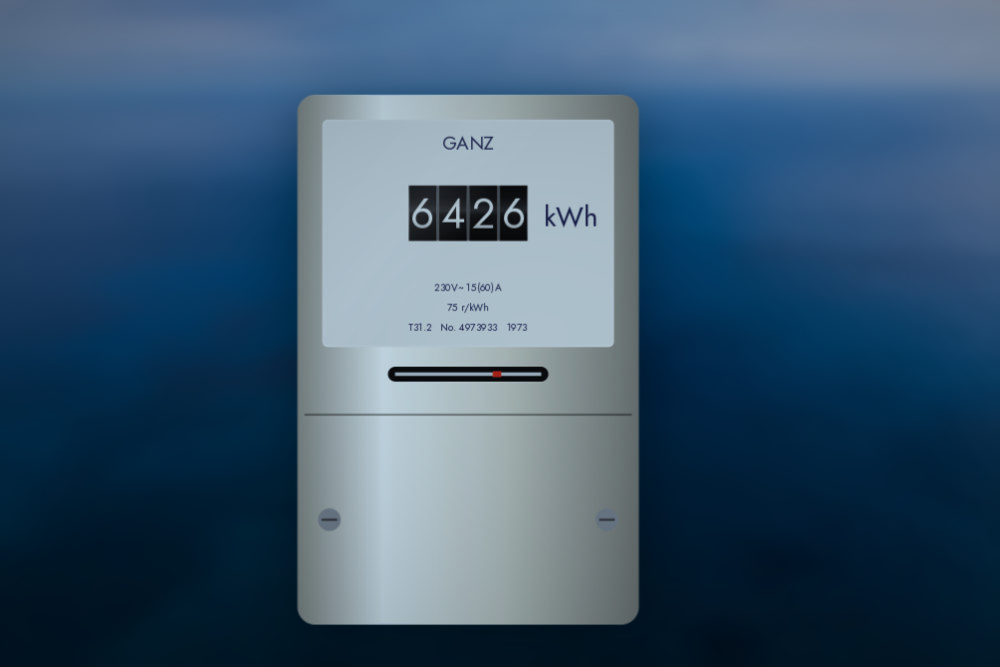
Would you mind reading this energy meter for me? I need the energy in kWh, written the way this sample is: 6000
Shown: 6426
